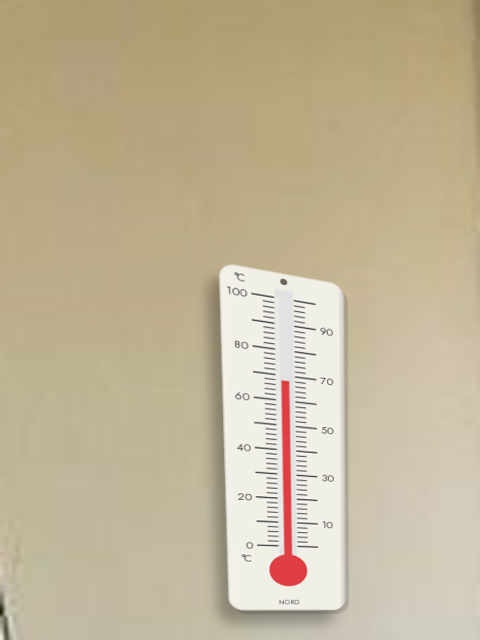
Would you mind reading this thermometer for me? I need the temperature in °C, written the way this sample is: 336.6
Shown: 68
